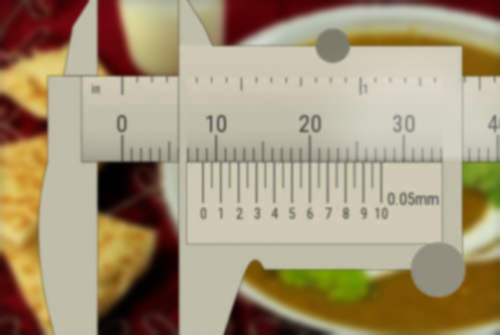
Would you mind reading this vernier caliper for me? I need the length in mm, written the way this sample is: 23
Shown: 8.6
